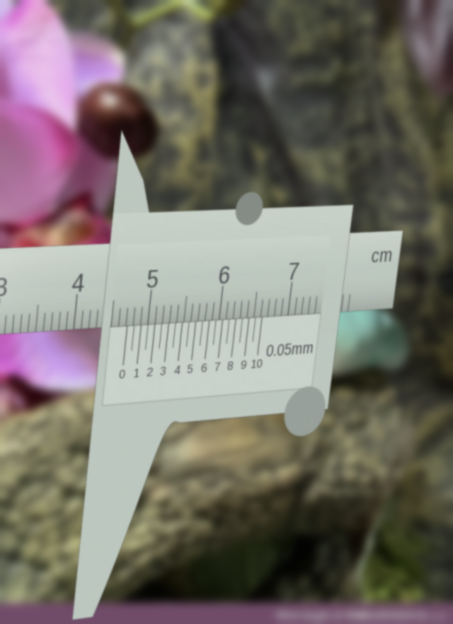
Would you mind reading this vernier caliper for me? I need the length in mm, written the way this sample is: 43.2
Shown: 47.2
